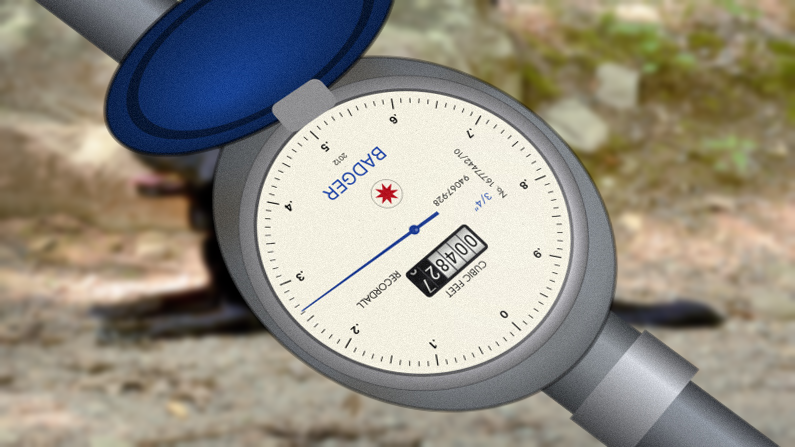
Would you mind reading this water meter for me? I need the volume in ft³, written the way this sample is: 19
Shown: 4827.26
